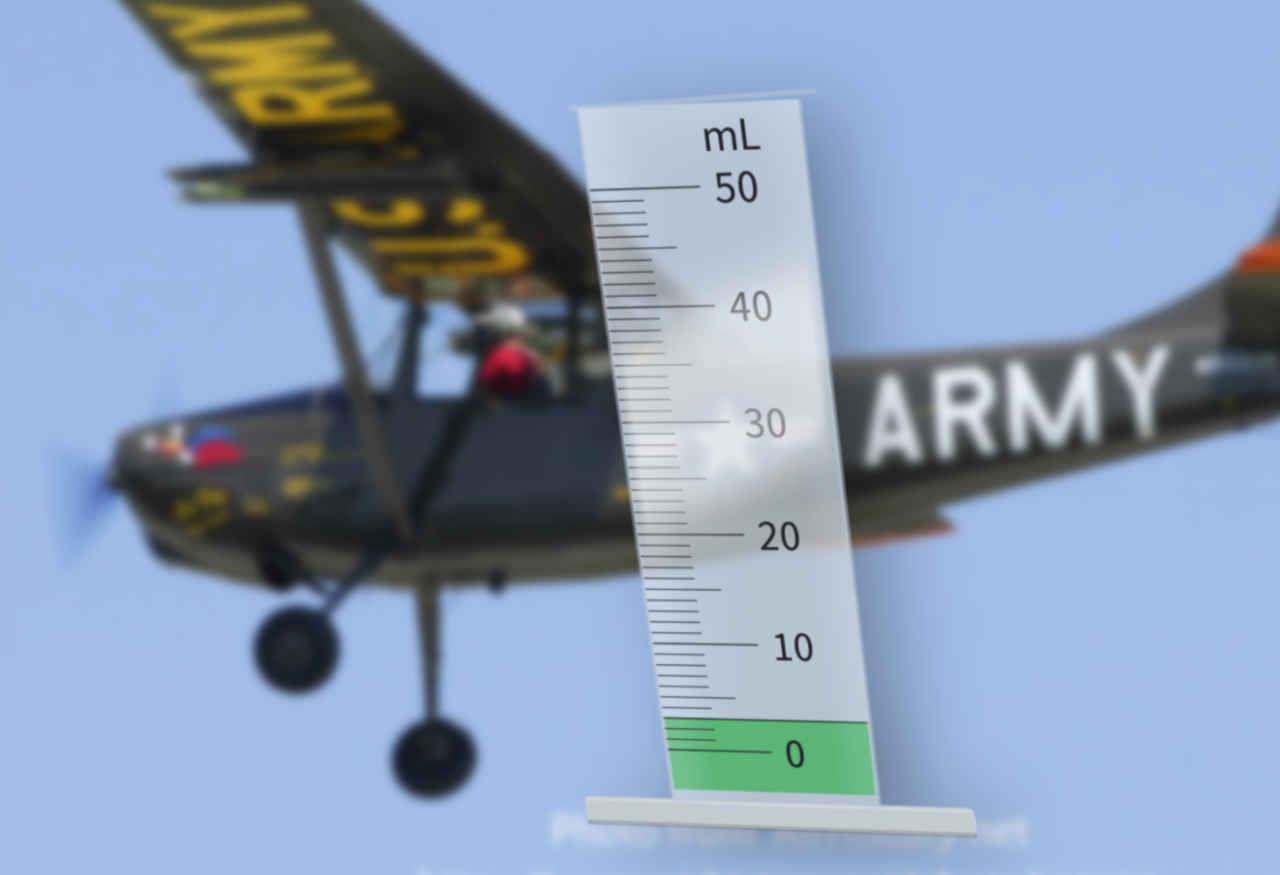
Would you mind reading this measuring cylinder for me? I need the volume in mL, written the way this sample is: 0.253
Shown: 3
